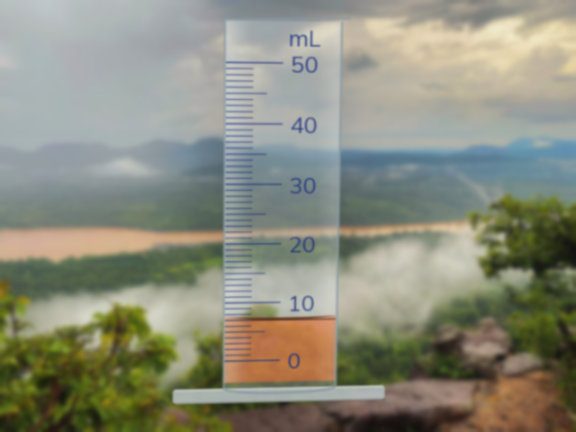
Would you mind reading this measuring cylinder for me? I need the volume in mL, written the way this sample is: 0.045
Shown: 7
